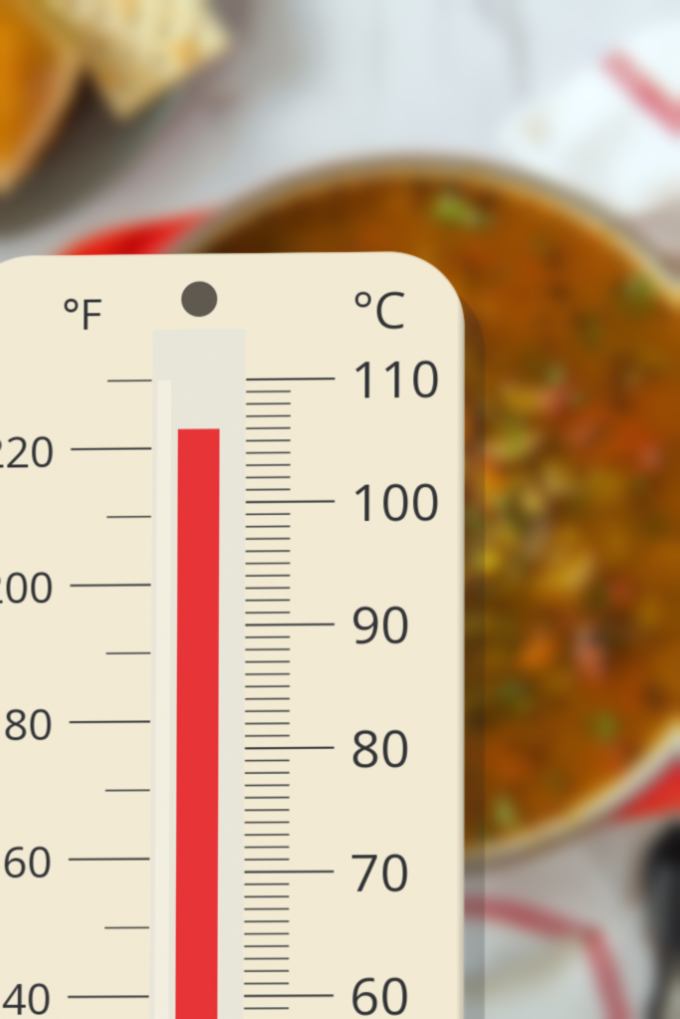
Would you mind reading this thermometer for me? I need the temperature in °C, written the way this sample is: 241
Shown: 106
